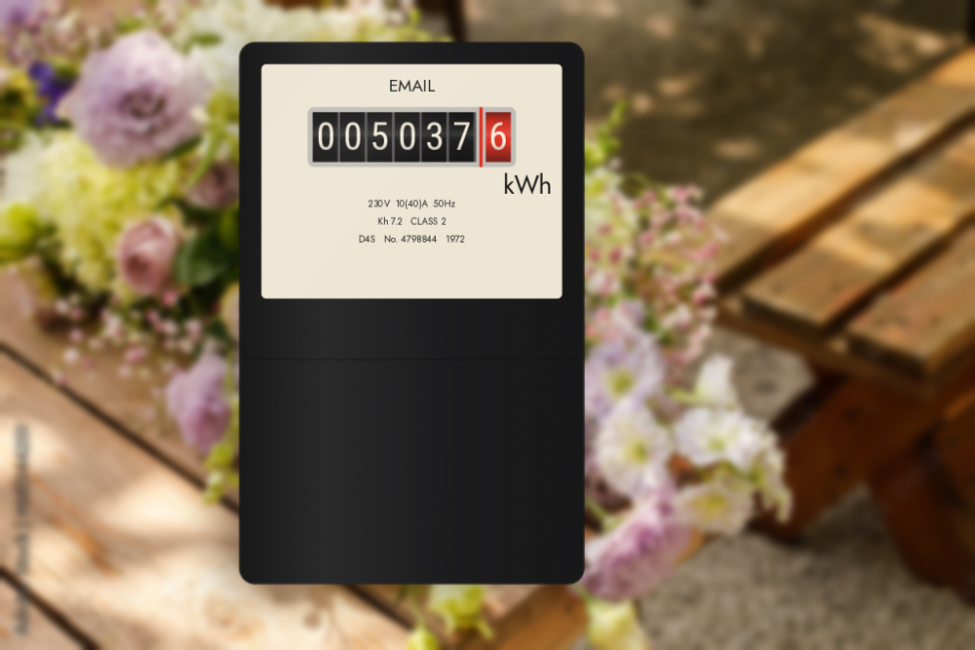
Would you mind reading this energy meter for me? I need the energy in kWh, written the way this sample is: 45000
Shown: 5037.6
